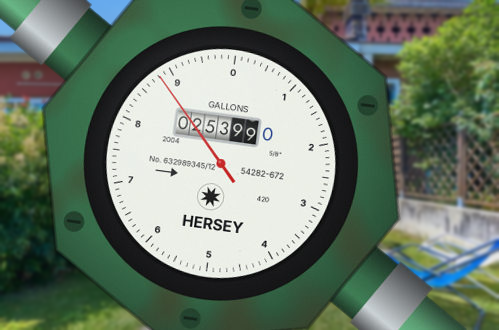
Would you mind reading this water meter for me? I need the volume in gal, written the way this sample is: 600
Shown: 253988.8
